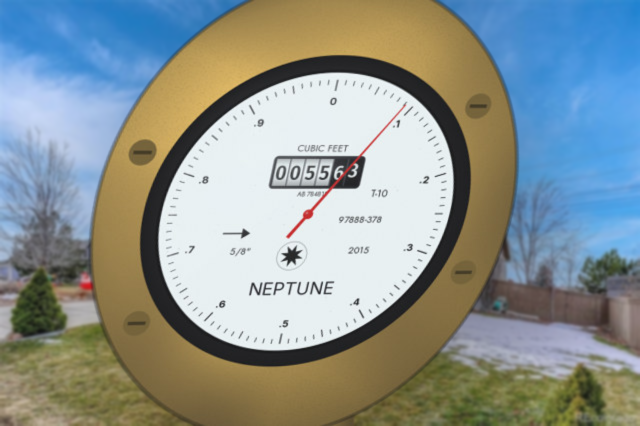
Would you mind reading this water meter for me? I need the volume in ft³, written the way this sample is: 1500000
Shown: 5563.09
